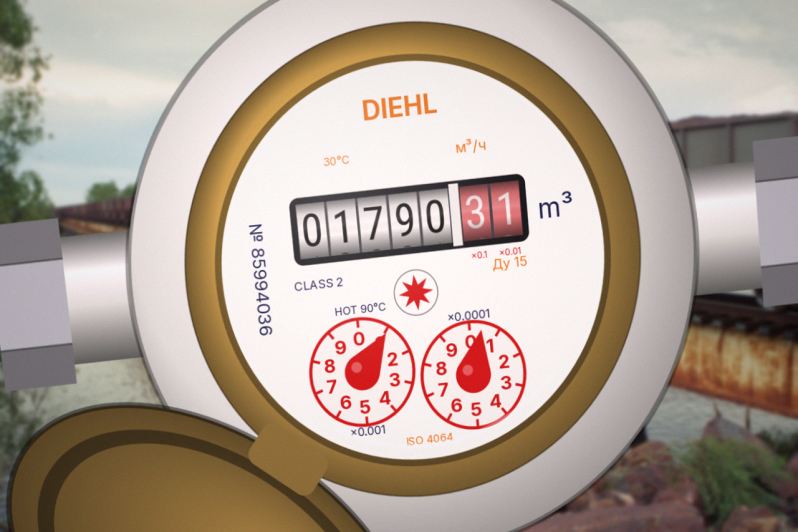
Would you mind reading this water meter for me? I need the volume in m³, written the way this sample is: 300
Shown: 1790.3110
